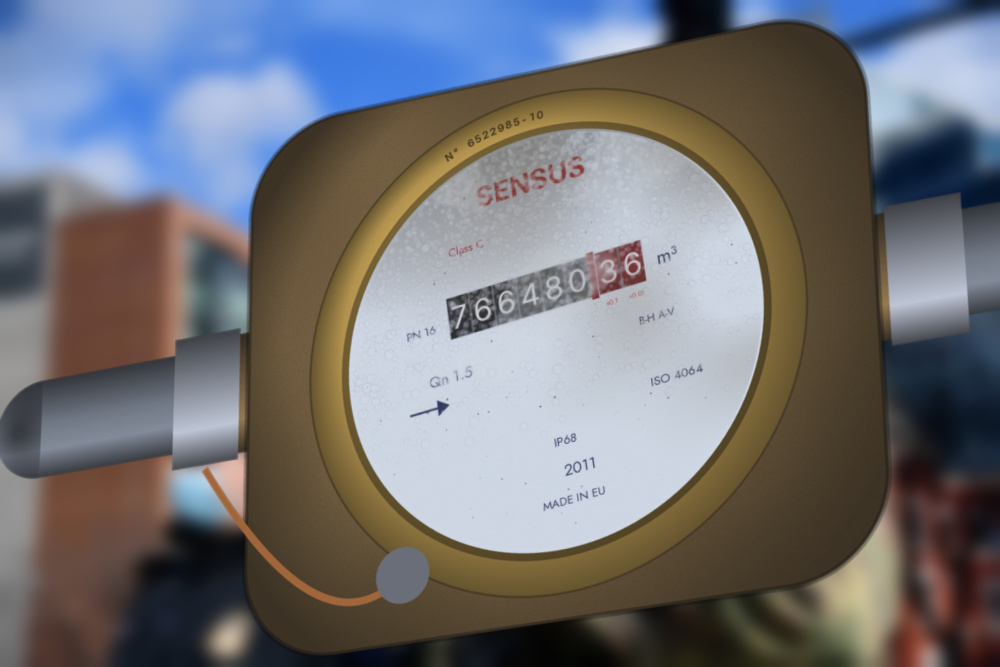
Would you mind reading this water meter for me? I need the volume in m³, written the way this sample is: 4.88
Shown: 766480.36
